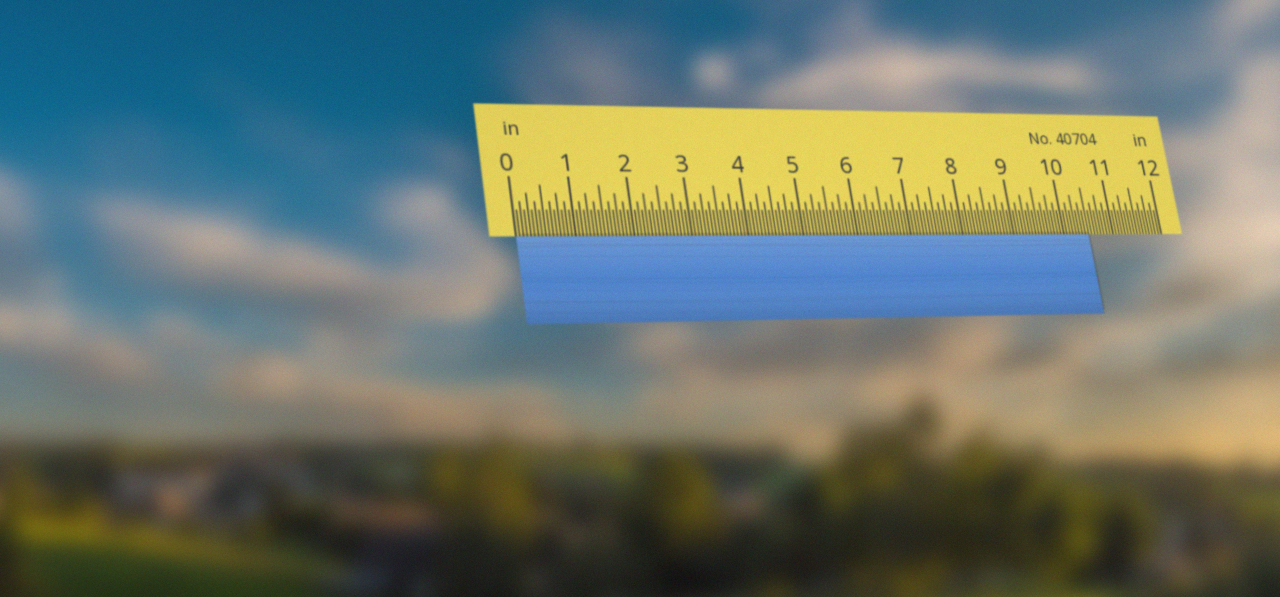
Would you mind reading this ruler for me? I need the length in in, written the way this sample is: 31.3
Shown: 10.5
